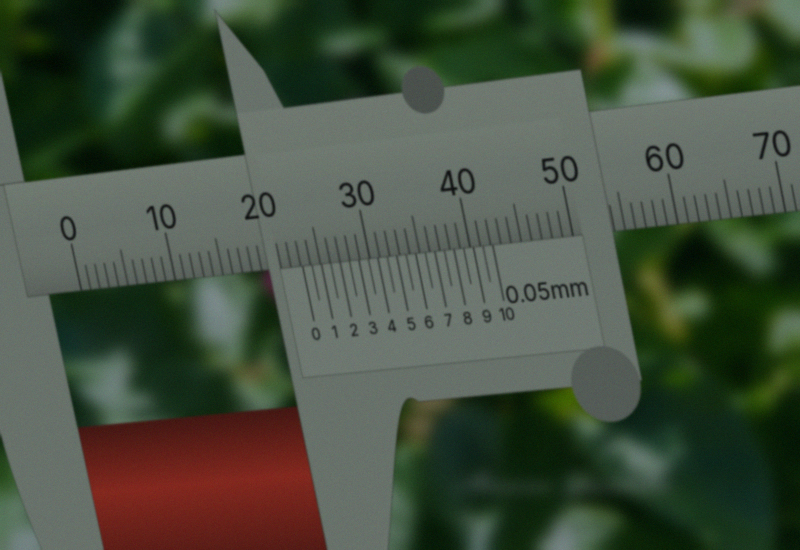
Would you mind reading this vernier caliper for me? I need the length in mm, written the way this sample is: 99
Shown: 23.2
